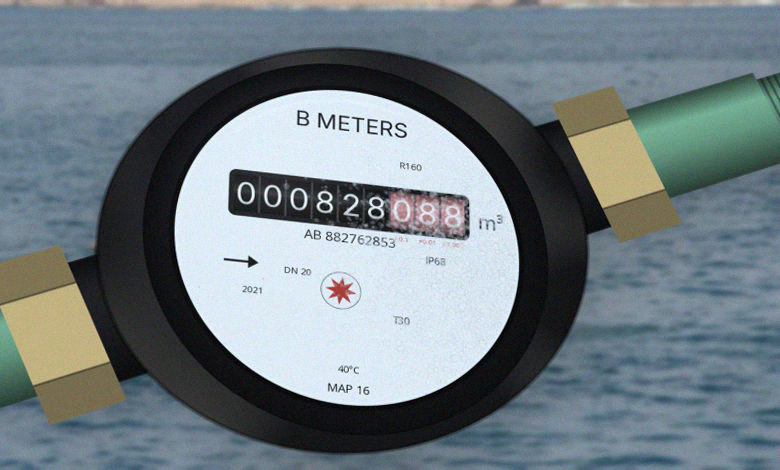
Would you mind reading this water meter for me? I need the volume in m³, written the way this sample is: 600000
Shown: 828.088
